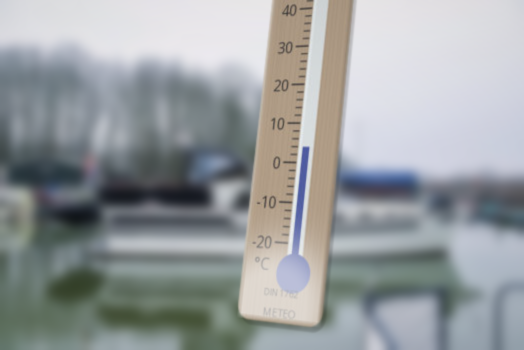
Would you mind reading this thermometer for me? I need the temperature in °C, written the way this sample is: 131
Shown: 4
